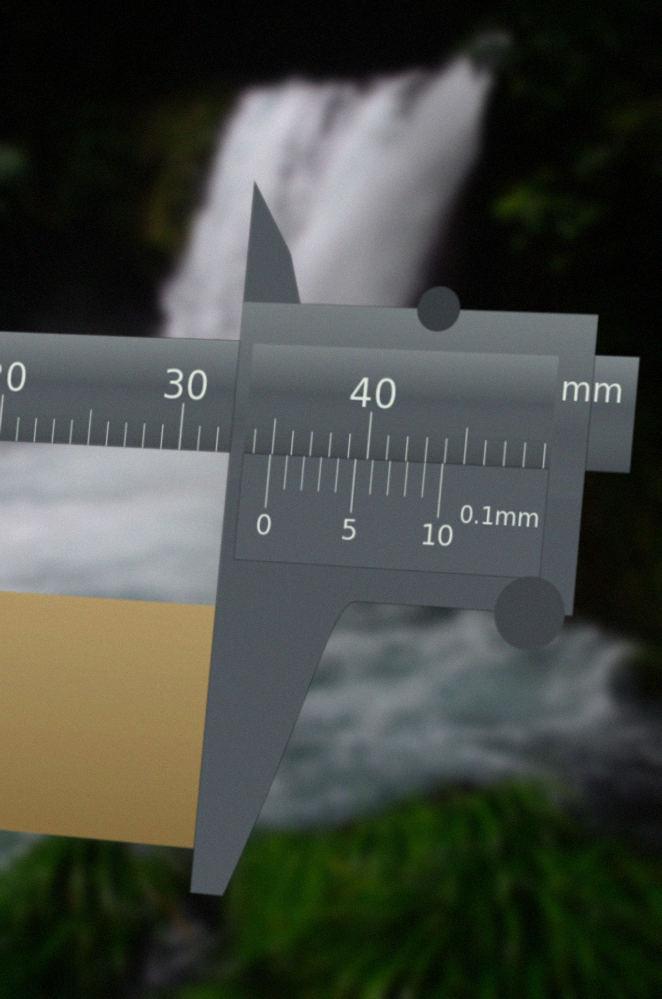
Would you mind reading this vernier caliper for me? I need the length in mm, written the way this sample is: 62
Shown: 34.9
